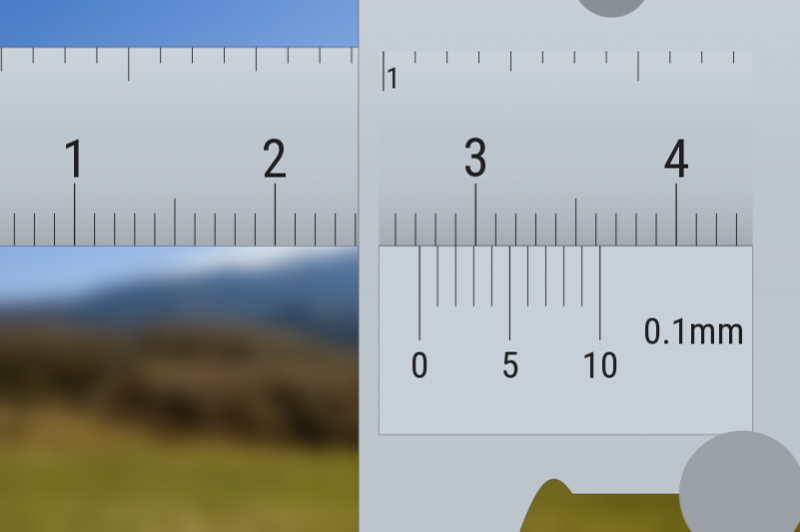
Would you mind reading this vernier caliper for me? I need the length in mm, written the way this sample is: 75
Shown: 27.2
